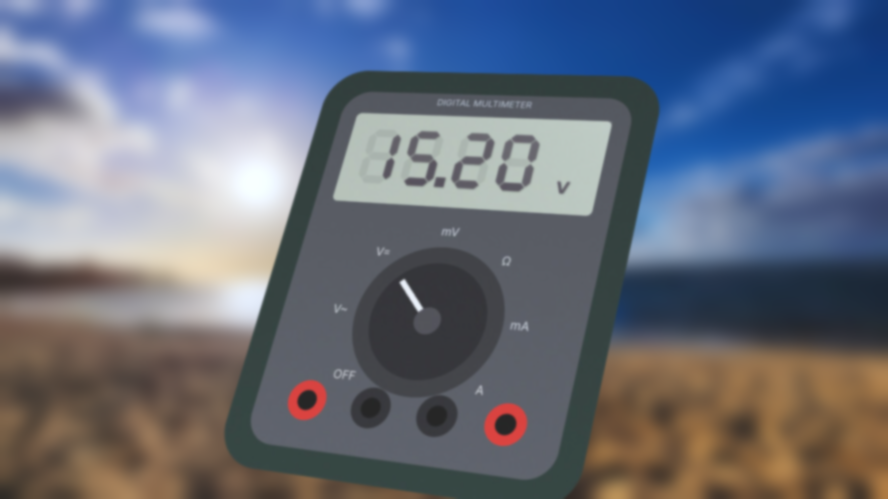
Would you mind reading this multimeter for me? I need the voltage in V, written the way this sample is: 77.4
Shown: 15.20
